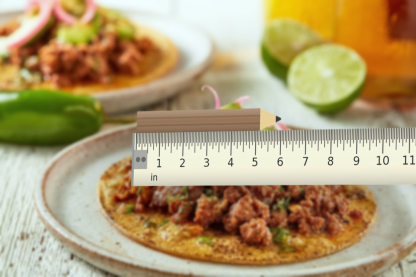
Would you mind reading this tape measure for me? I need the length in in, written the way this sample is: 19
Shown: 6
